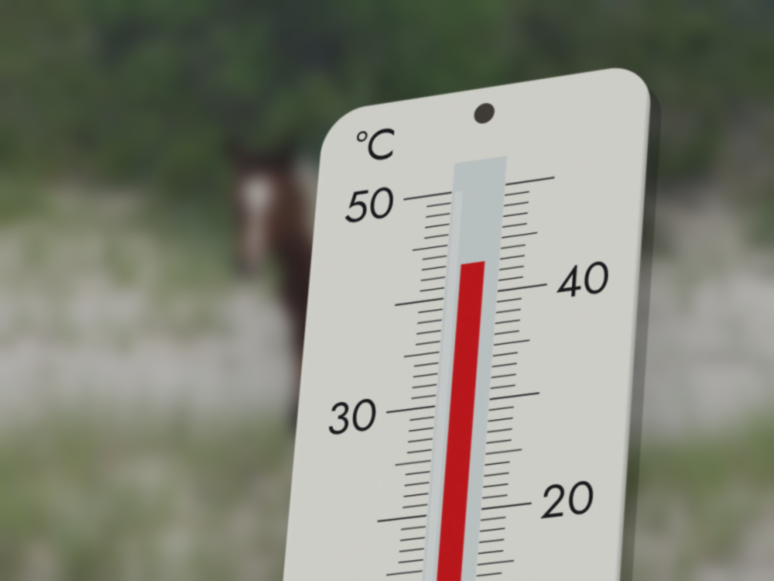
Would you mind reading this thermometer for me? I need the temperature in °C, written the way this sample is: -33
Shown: 43
